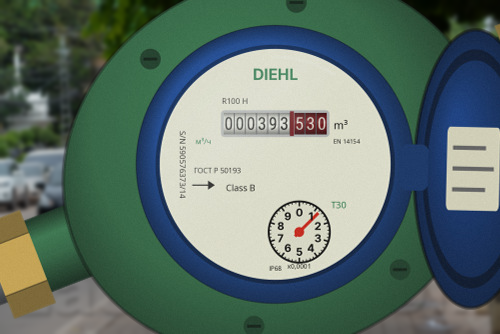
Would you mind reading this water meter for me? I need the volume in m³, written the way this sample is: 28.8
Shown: 393.5301
